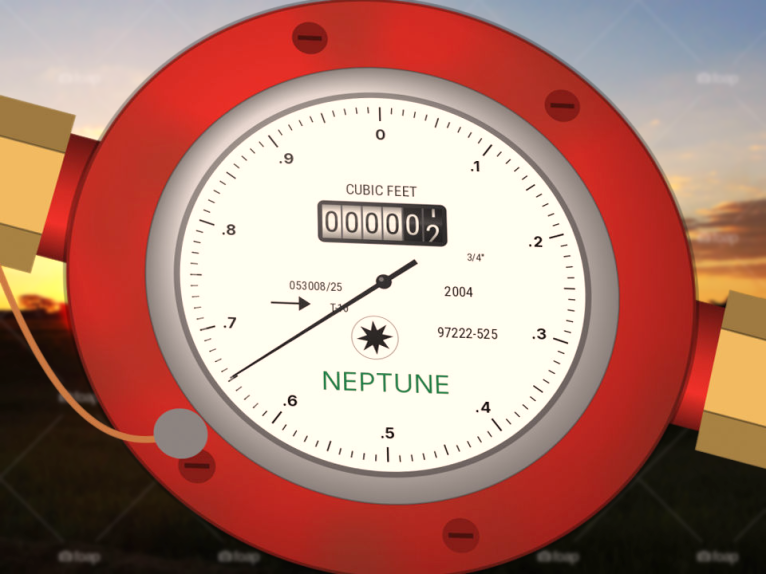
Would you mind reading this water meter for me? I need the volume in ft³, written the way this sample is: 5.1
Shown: 1.65
